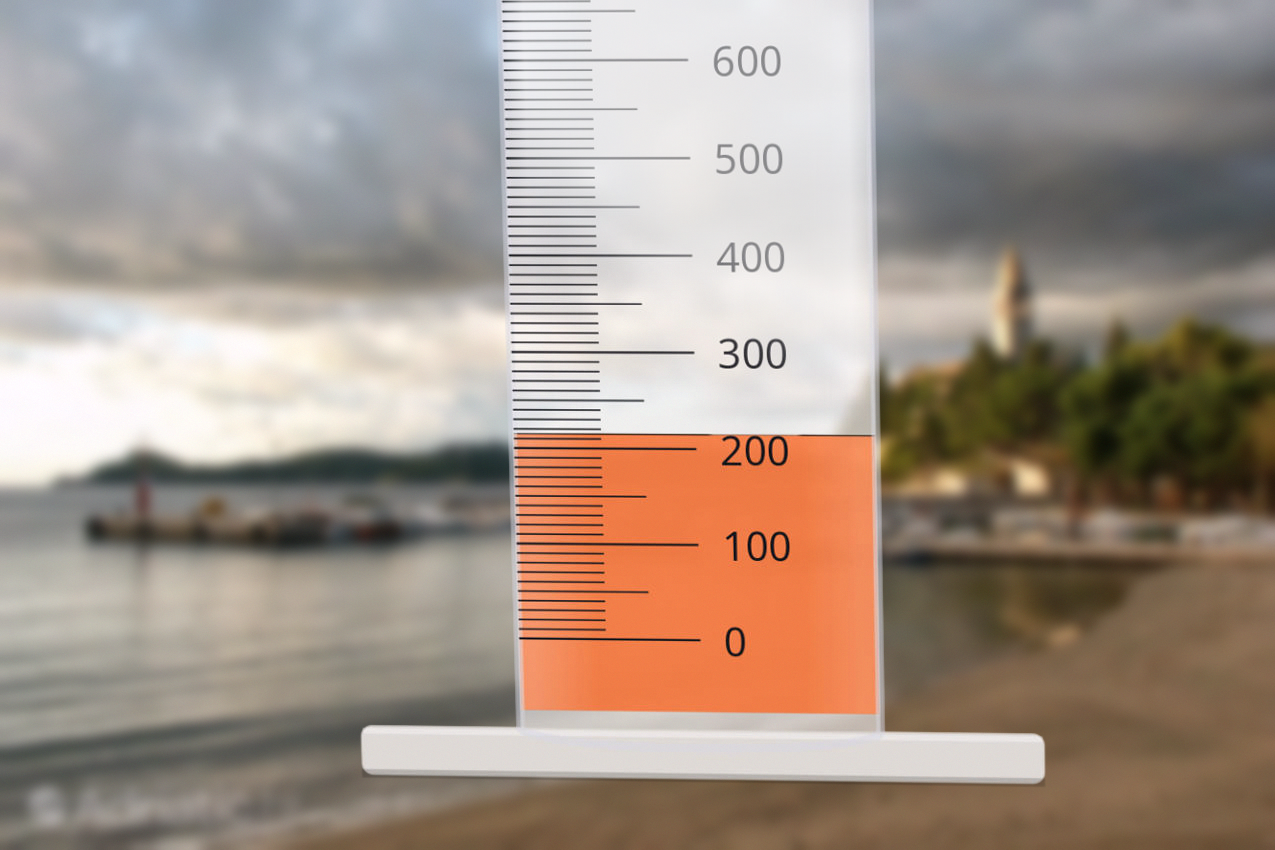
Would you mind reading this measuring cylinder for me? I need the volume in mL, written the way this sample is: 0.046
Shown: 215
